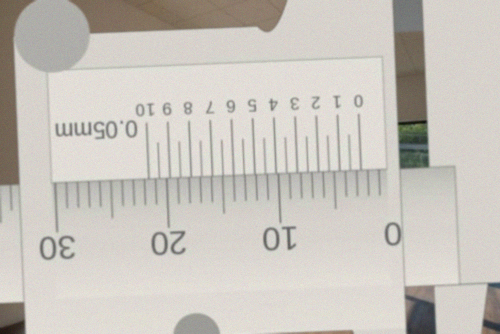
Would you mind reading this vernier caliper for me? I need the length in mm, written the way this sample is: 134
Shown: 2.6
